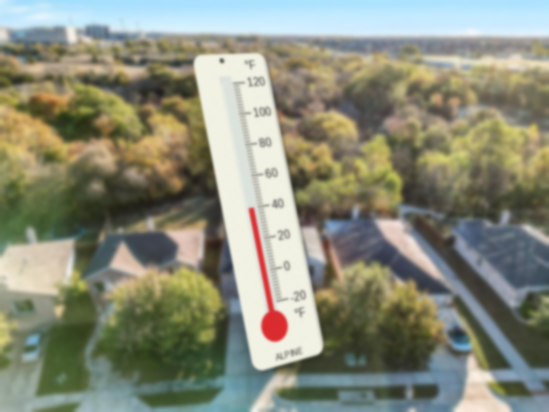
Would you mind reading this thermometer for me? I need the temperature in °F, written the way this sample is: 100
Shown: 40
